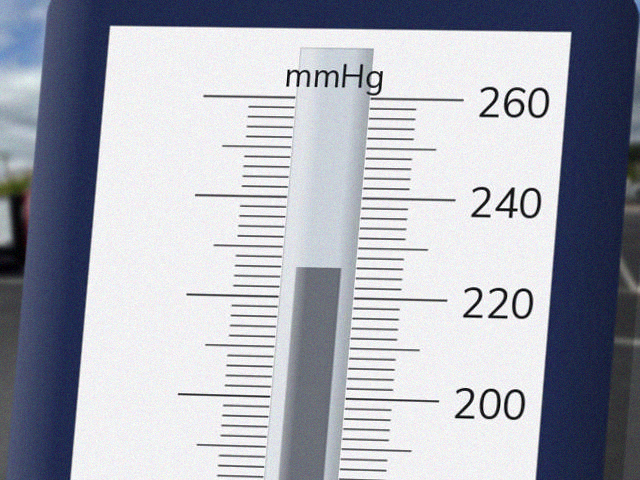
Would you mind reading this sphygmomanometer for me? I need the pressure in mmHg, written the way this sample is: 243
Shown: 226
